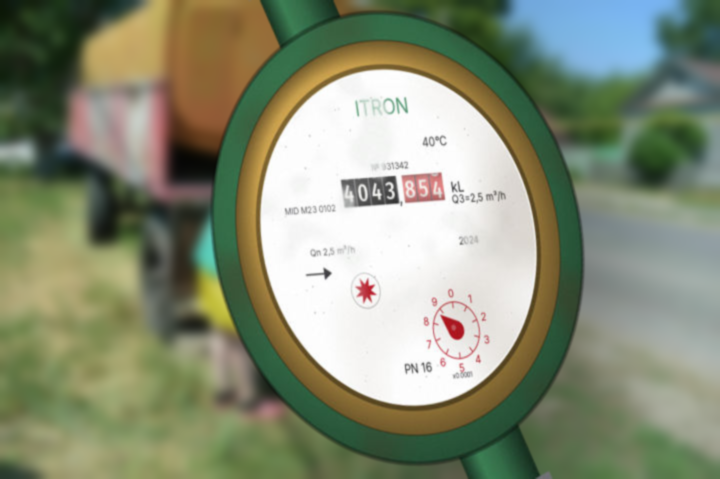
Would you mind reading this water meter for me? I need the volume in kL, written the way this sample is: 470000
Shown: 4043.8538
